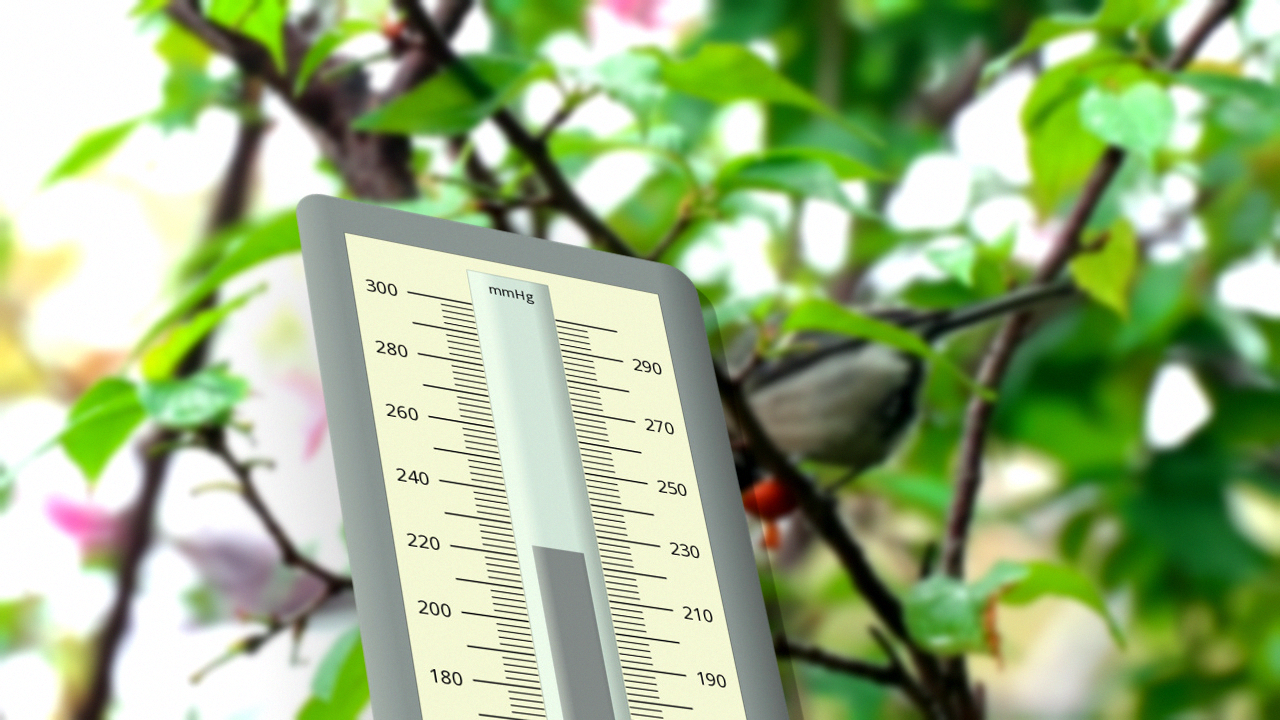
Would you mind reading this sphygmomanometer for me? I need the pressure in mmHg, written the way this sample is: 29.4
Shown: 224
